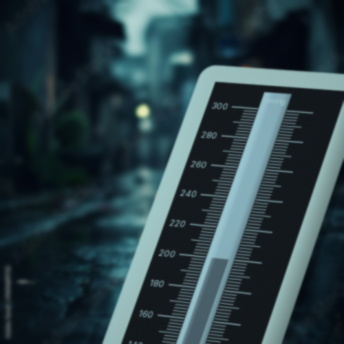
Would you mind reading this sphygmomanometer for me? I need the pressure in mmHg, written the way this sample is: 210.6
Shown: 200
